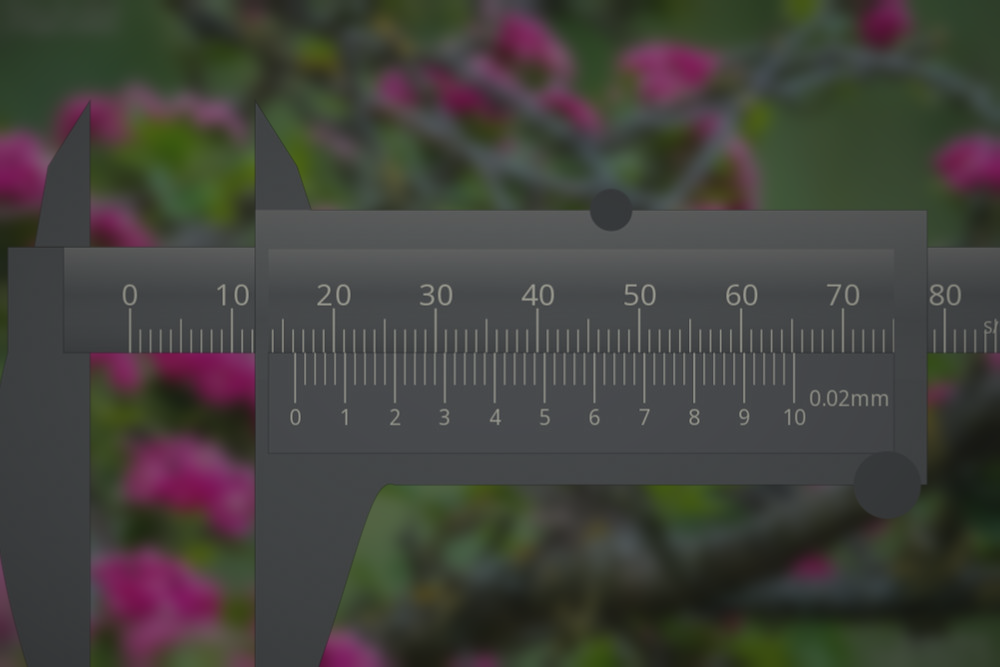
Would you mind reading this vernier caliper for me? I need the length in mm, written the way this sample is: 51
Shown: 16.2
